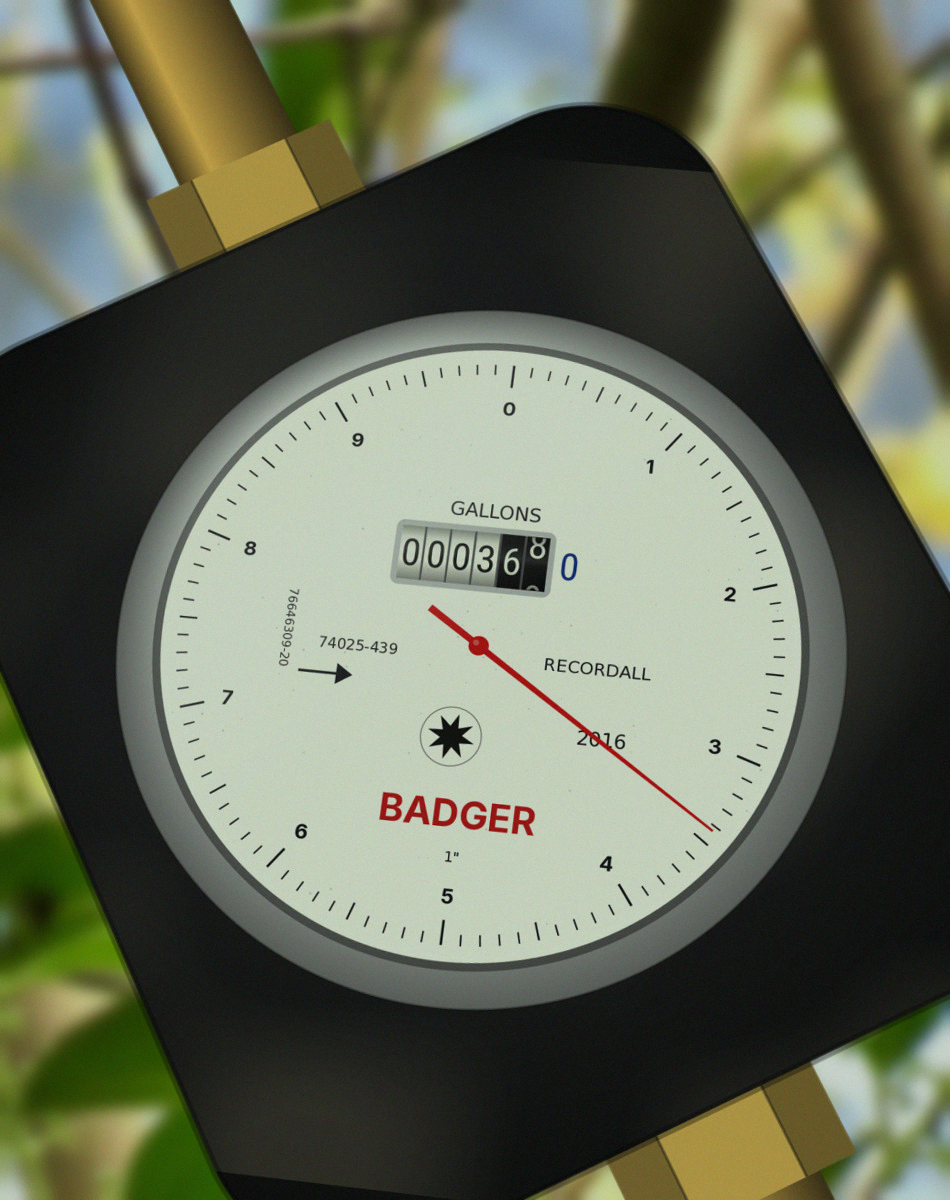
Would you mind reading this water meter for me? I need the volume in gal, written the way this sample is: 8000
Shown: 3683.4
